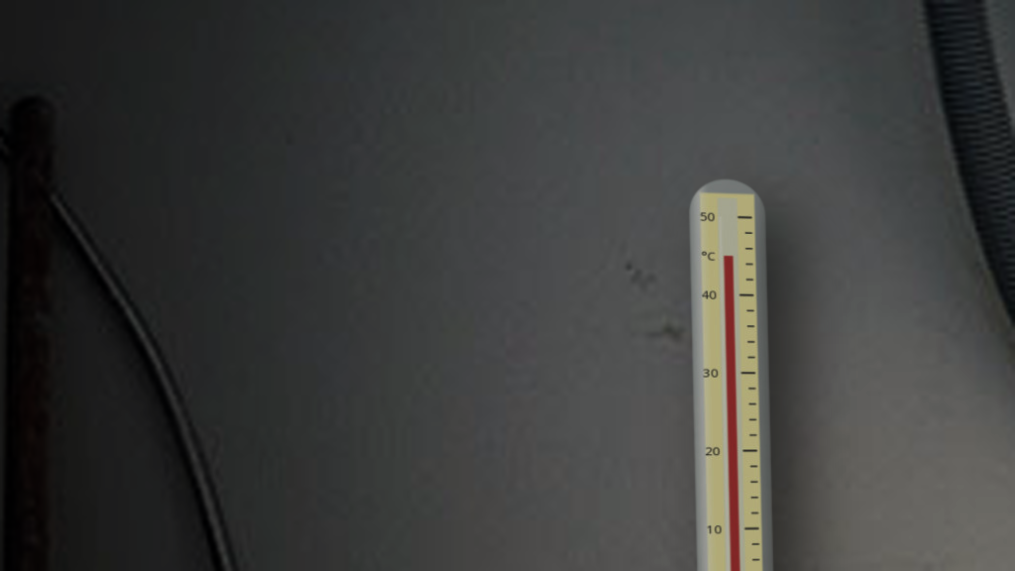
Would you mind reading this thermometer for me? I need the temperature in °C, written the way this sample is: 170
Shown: 45
